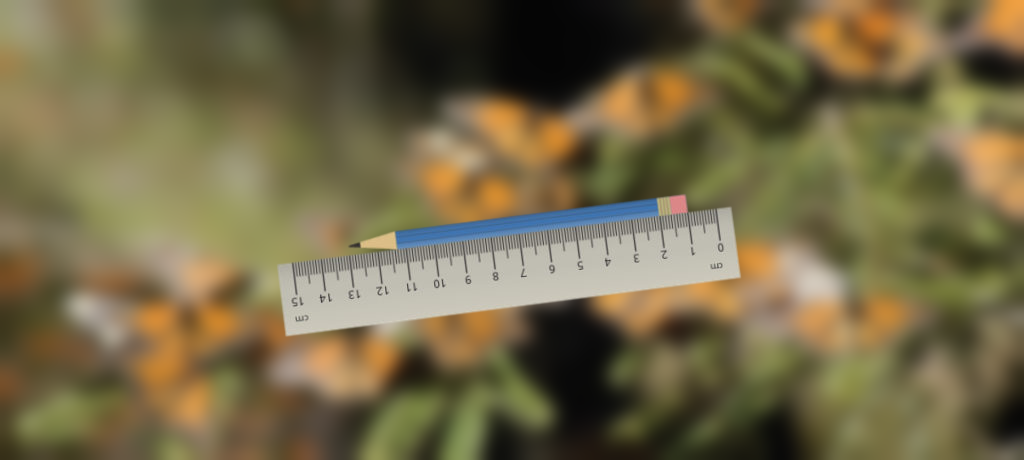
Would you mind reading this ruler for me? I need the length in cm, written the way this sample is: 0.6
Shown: 12
